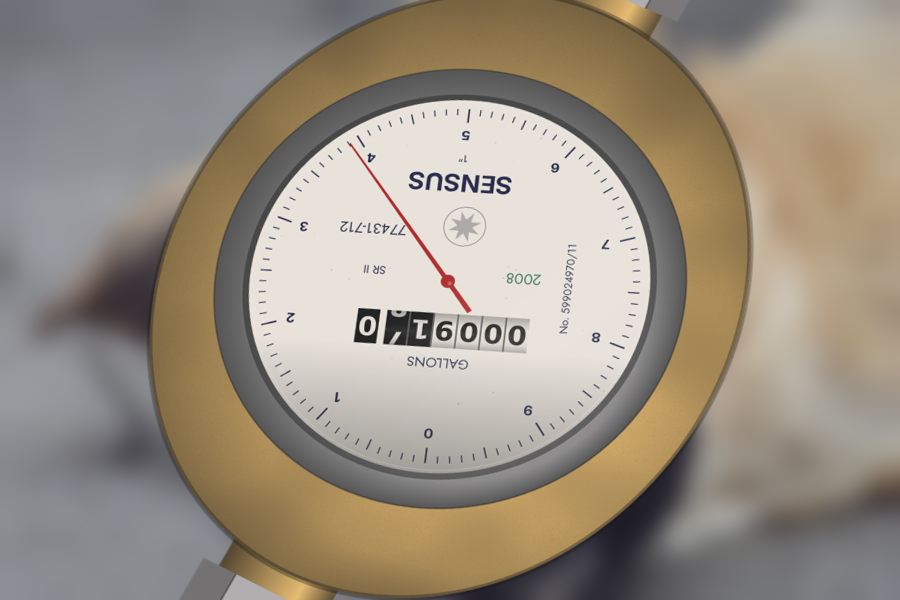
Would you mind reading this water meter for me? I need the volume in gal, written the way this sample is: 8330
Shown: 9173.9
